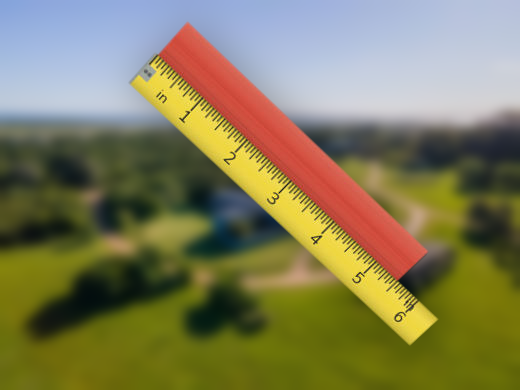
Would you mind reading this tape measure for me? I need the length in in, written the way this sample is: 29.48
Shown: 5.5
